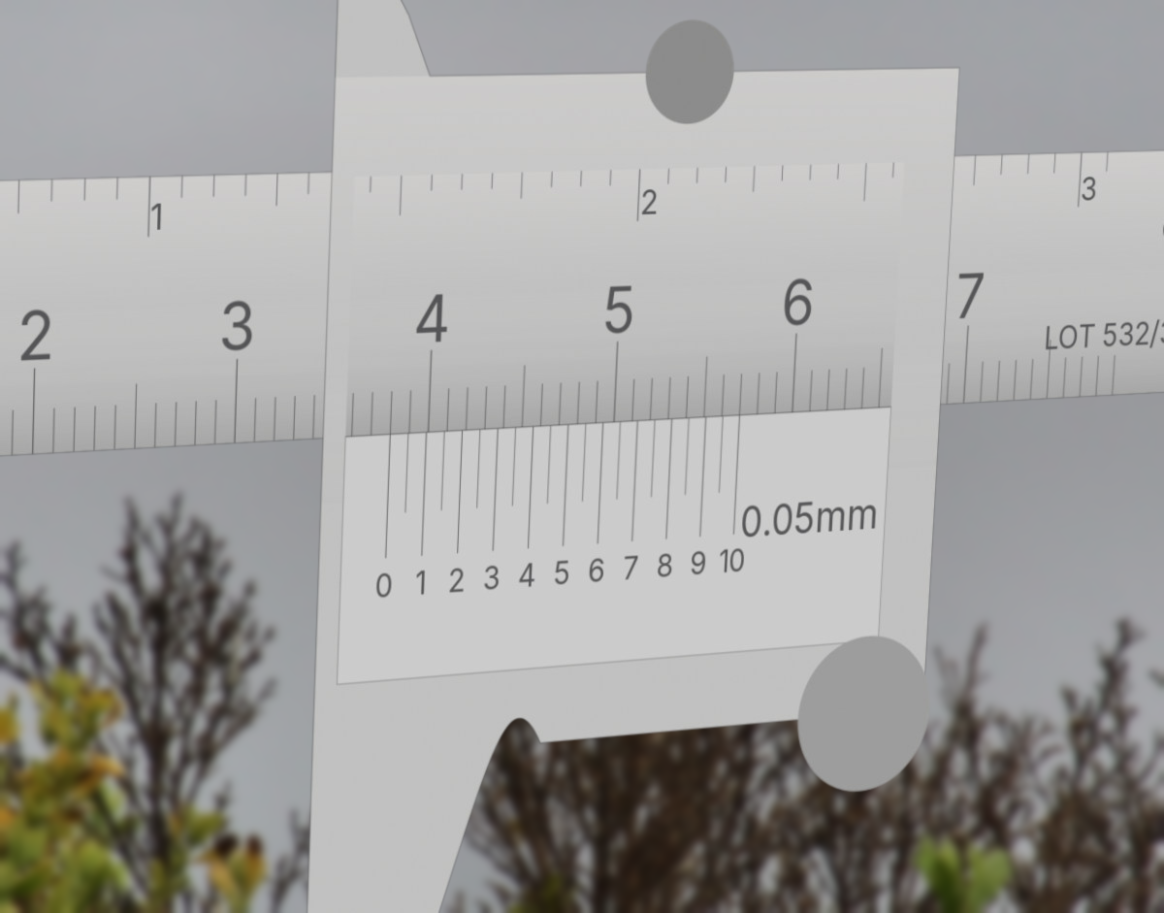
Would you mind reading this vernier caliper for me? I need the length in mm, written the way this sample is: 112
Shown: 38.0
